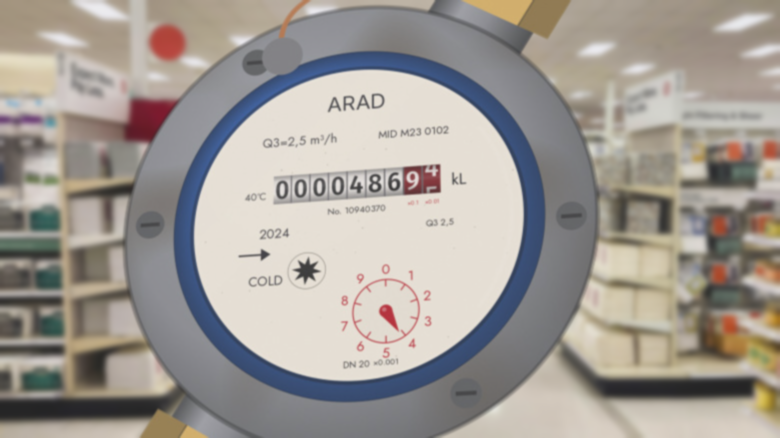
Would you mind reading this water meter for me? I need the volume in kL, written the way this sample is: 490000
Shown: 486.944
